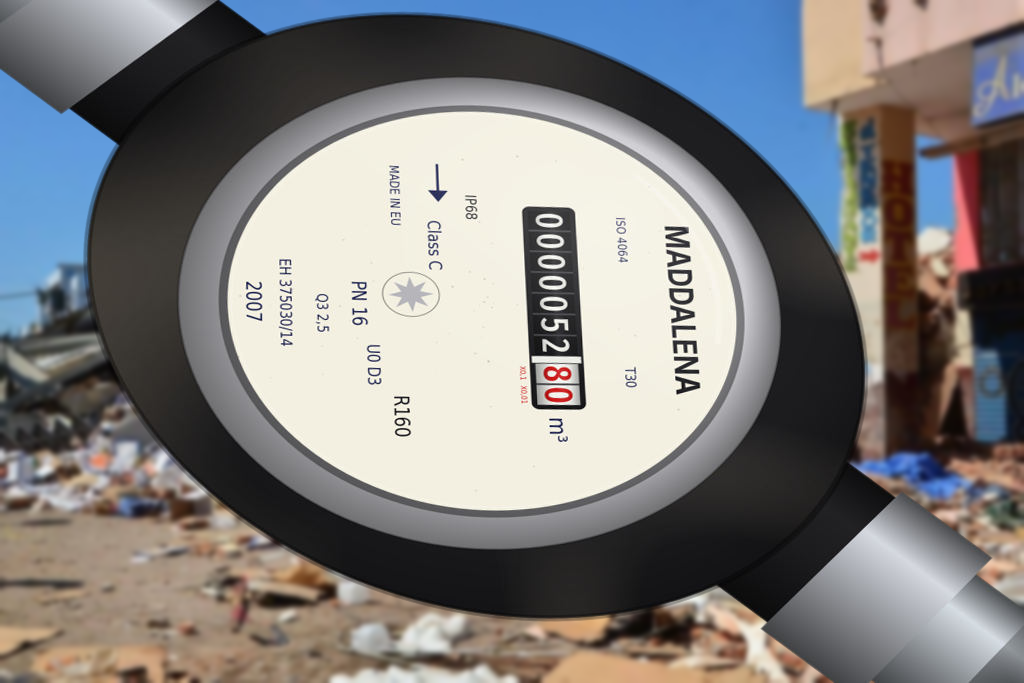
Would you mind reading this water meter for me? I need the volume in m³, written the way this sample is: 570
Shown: 52.80
